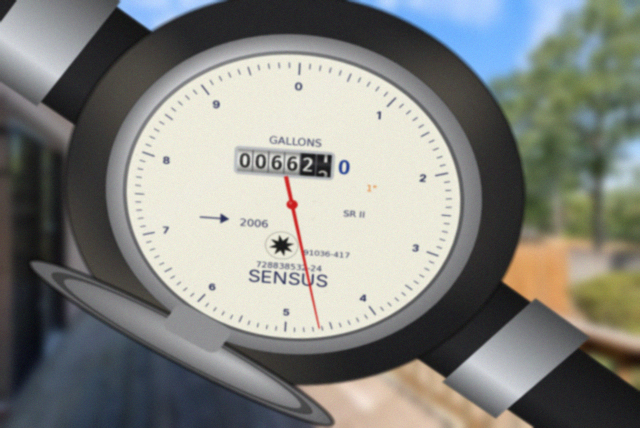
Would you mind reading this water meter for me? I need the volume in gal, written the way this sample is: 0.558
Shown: 66214.6
